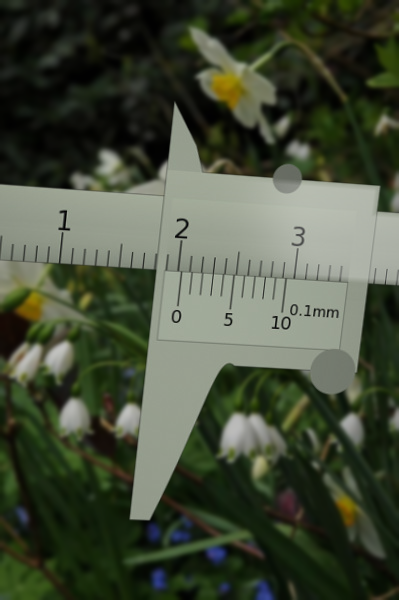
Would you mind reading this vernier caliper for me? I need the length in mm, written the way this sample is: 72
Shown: 20.3
